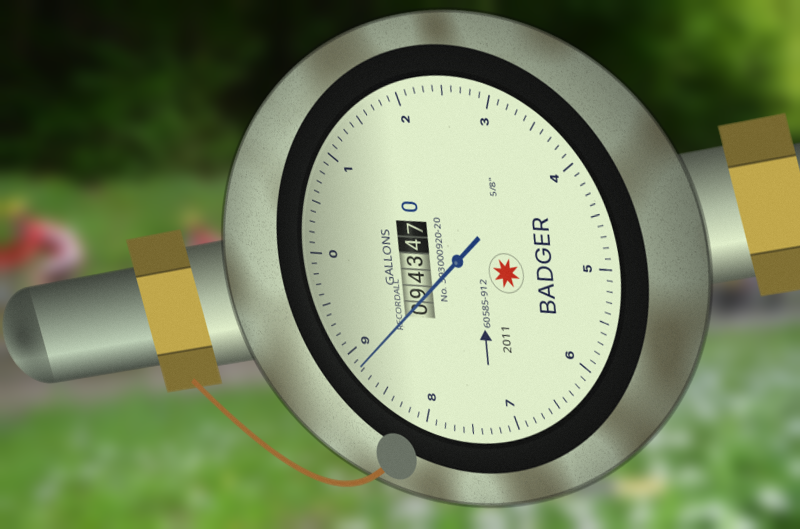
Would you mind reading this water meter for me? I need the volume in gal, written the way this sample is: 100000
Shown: 943468.8
